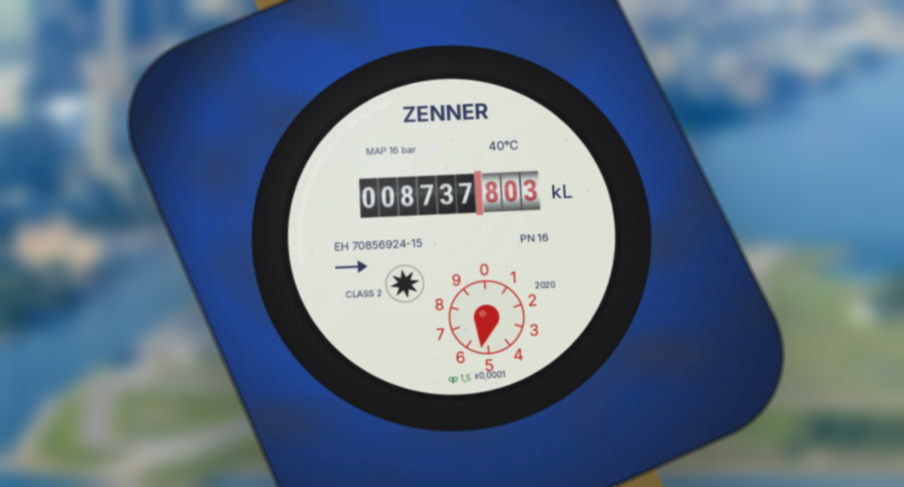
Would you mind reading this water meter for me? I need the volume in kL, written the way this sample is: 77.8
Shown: 8737.8035
